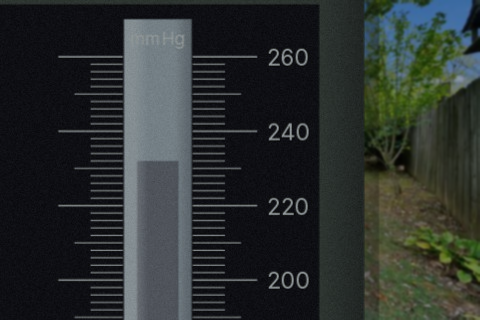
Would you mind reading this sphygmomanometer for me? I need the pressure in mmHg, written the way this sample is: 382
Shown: 232
